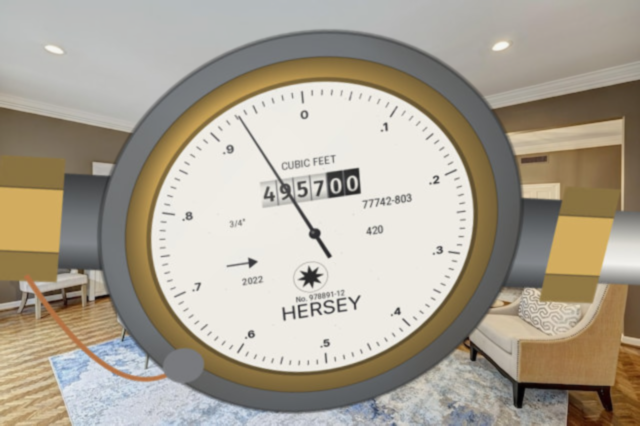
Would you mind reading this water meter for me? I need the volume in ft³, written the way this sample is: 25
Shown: 495699.93
